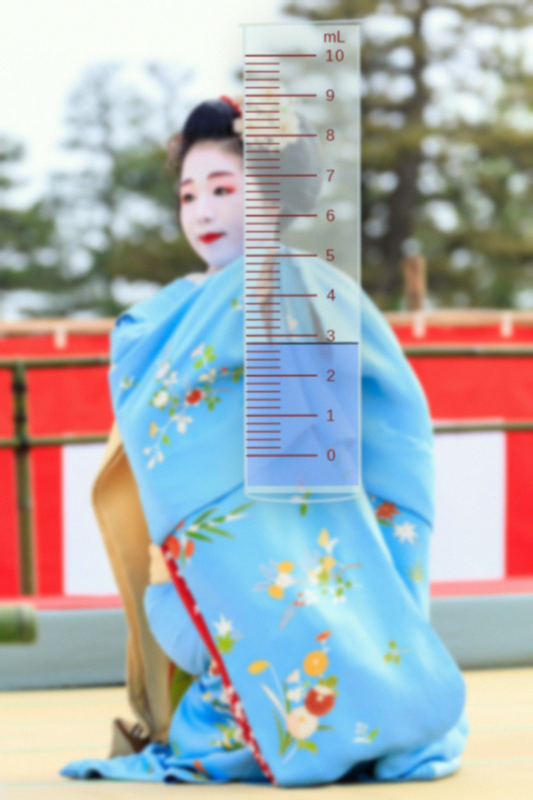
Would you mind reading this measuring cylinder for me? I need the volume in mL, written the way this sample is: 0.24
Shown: 2.8
